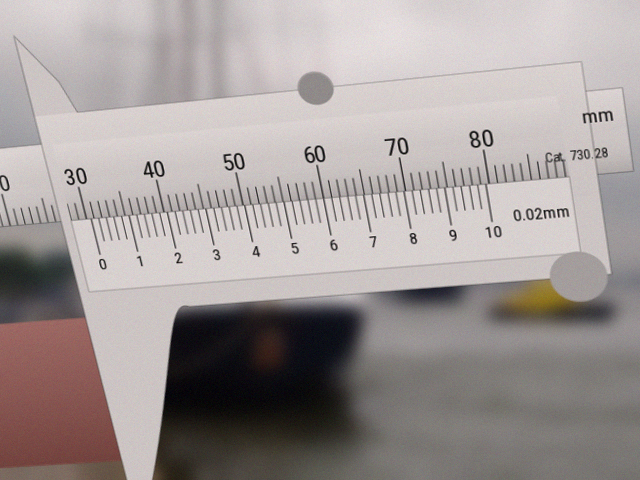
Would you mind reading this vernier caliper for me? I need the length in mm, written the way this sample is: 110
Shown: 30.6
